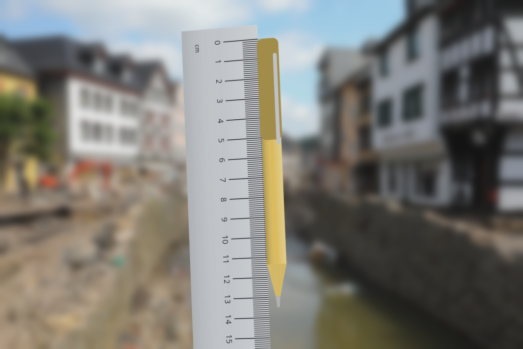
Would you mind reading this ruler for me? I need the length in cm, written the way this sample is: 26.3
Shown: 13.5
